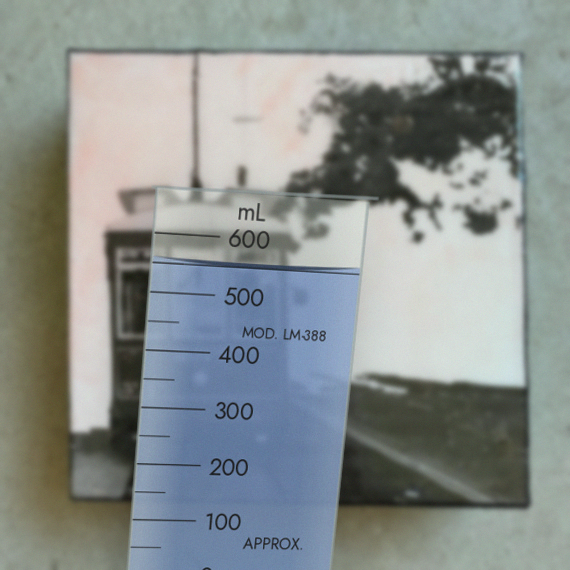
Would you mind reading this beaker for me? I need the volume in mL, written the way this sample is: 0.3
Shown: 550
